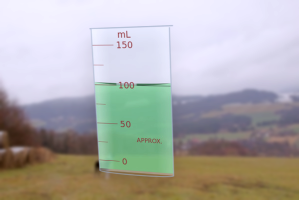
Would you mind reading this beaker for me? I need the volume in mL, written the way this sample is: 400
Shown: 100
